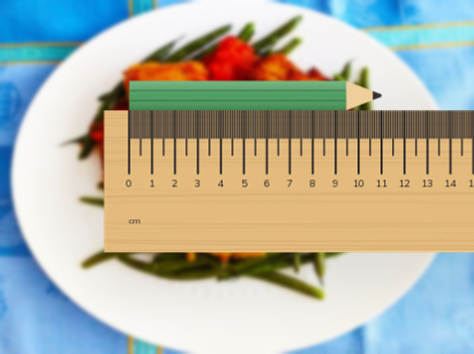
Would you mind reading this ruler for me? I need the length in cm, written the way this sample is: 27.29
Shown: 11
